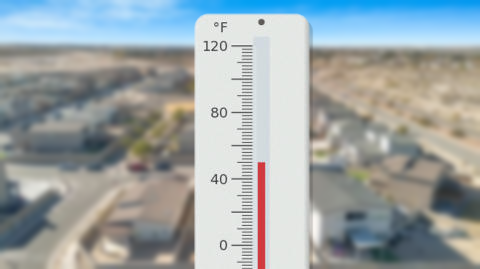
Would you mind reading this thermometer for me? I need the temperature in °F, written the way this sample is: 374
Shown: 50
